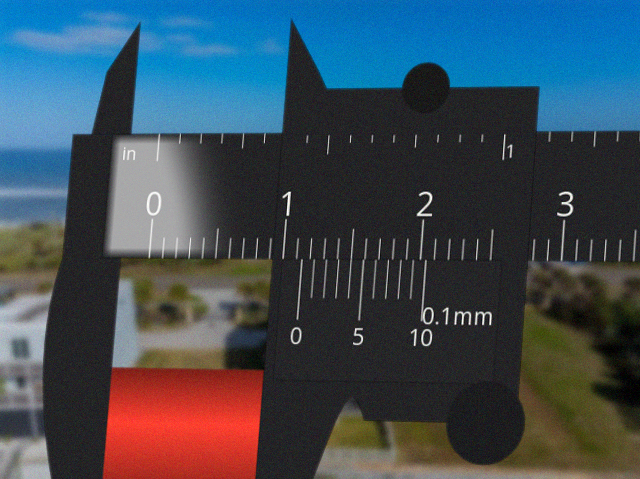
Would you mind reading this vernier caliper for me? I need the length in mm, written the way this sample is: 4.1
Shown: 11.4
